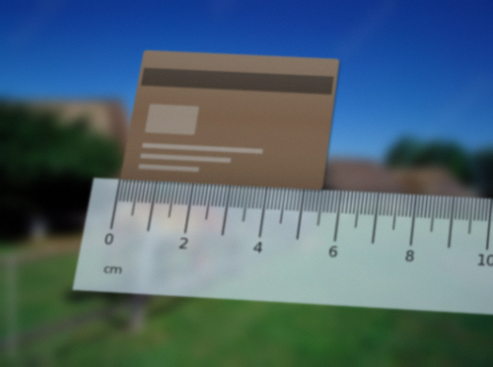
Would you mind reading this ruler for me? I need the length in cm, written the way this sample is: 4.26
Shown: 5.5
